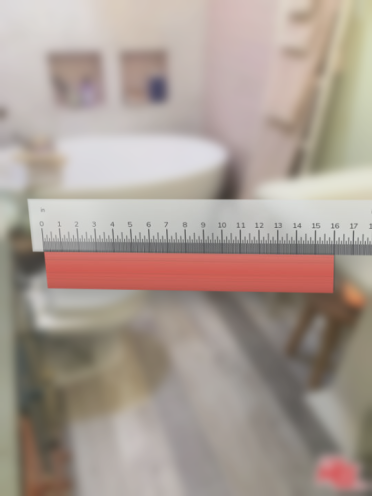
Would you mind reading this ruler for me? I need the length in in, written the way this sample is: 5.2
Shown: 16
